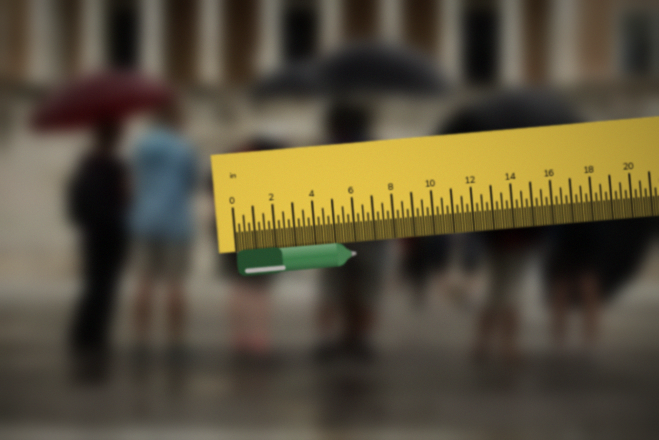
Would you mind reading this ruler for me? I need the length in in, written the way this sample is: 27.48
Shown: 6
